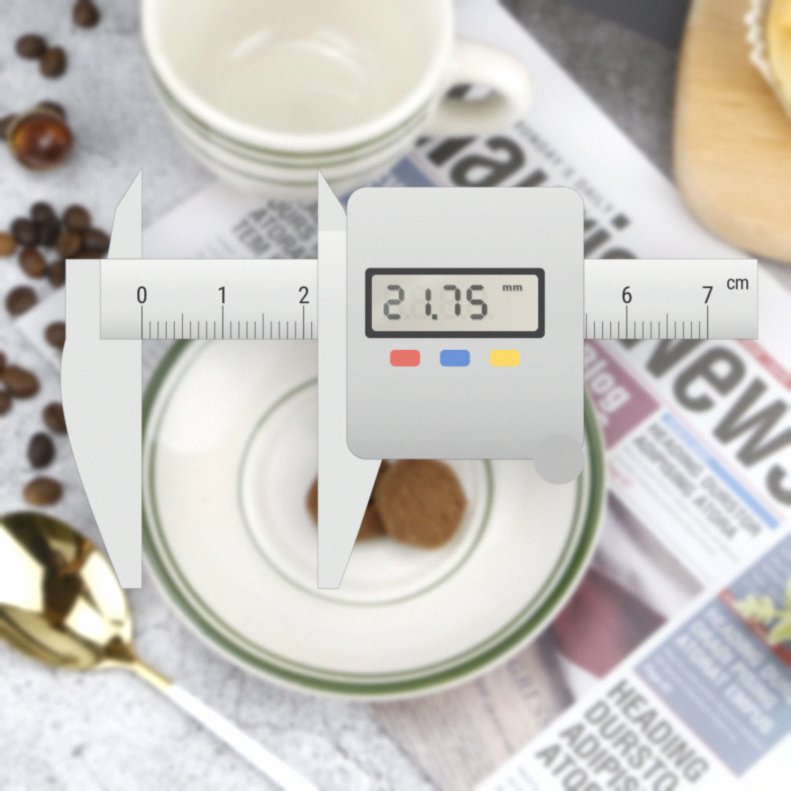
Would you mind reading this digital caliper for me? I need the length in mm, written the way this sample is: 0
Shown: 21.75
